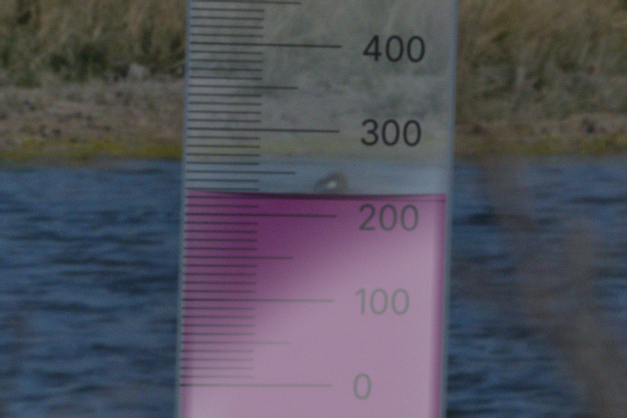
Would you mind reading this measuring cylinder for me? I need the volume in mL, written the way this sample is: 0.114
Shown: 220
